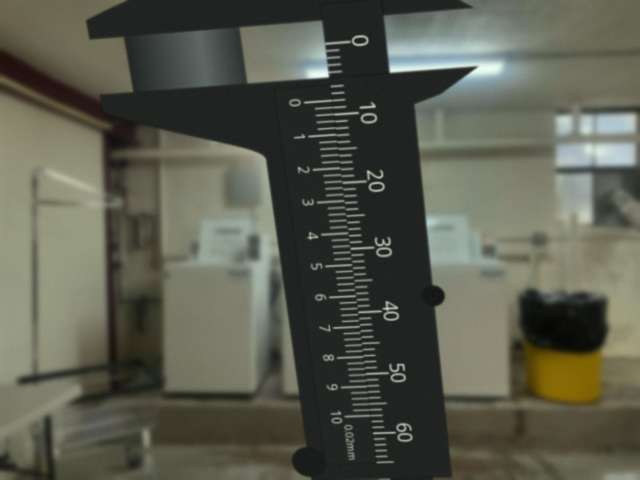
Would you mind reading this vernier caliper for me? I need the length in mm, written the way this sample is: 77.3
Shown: 8.0
